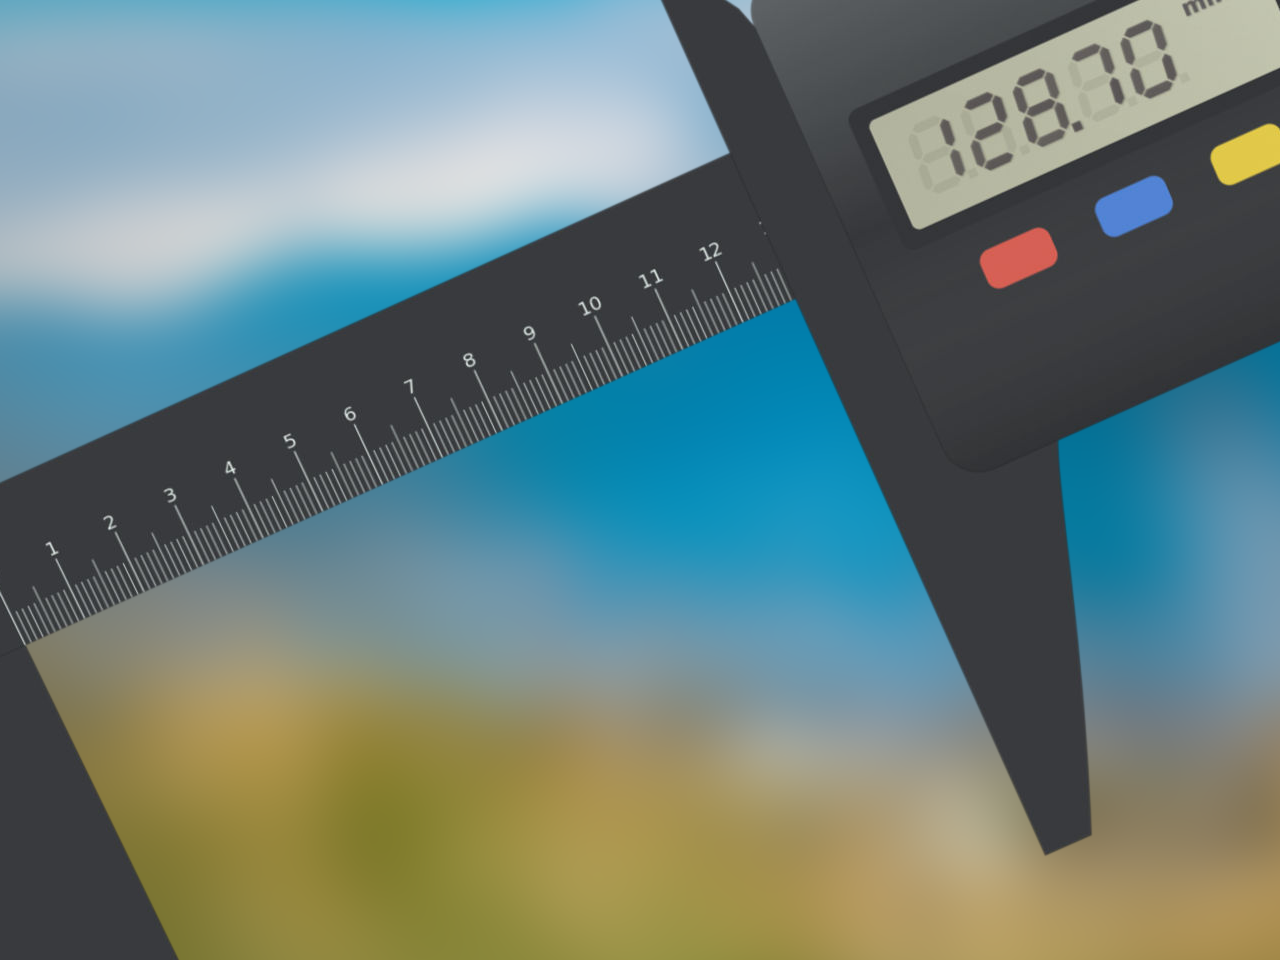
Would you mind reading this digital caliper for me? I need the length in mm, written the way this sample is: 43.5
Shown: 128.70
